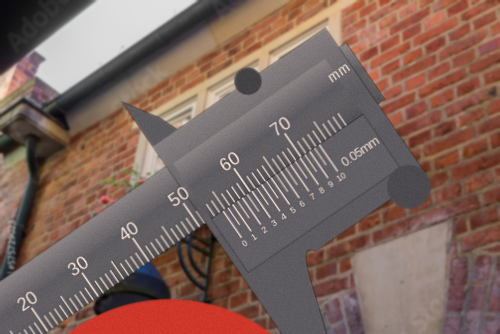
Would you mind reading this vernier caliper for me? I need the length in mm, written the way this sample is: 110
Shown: 54.6
